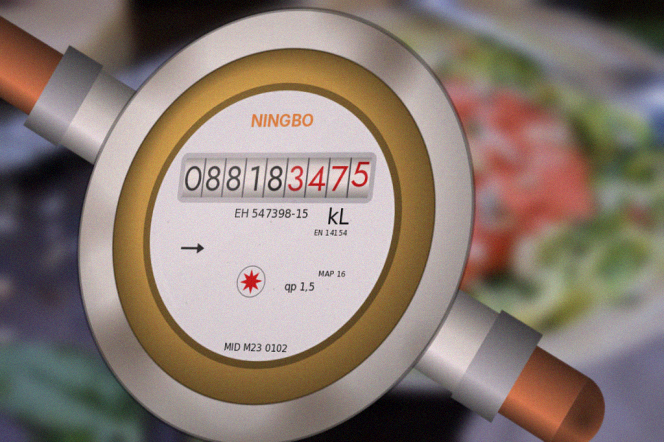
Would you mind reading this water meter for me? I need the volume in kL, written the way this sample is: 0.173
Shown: 8818.3475
